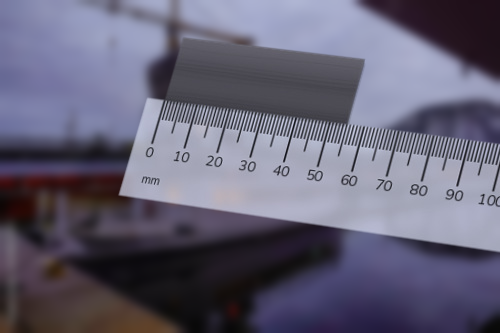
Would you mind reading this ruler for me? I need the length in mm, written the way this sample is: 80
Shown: 55
